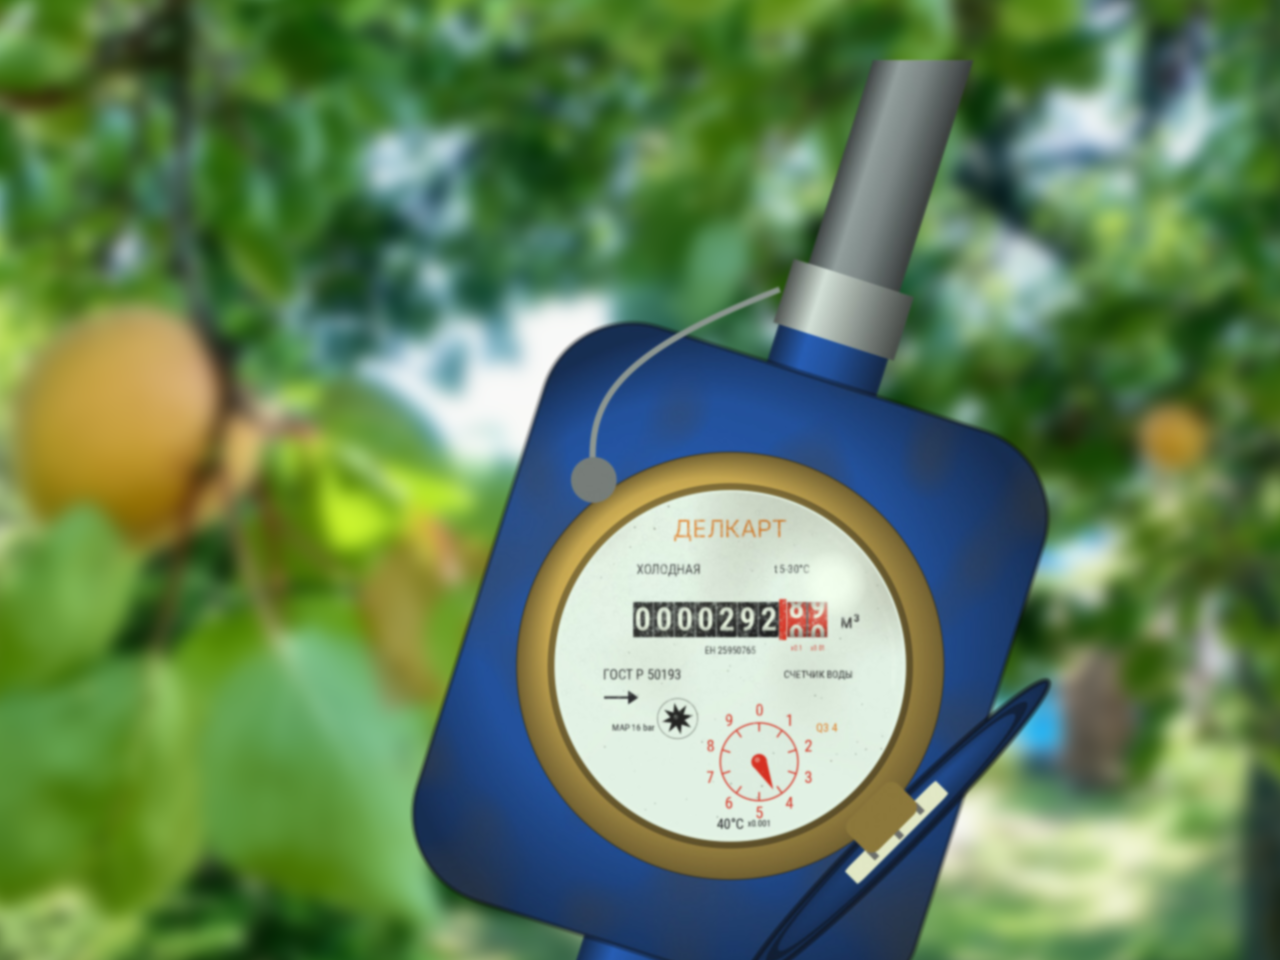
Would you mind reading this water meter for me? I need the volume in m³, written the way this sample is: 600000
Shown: 292.894
